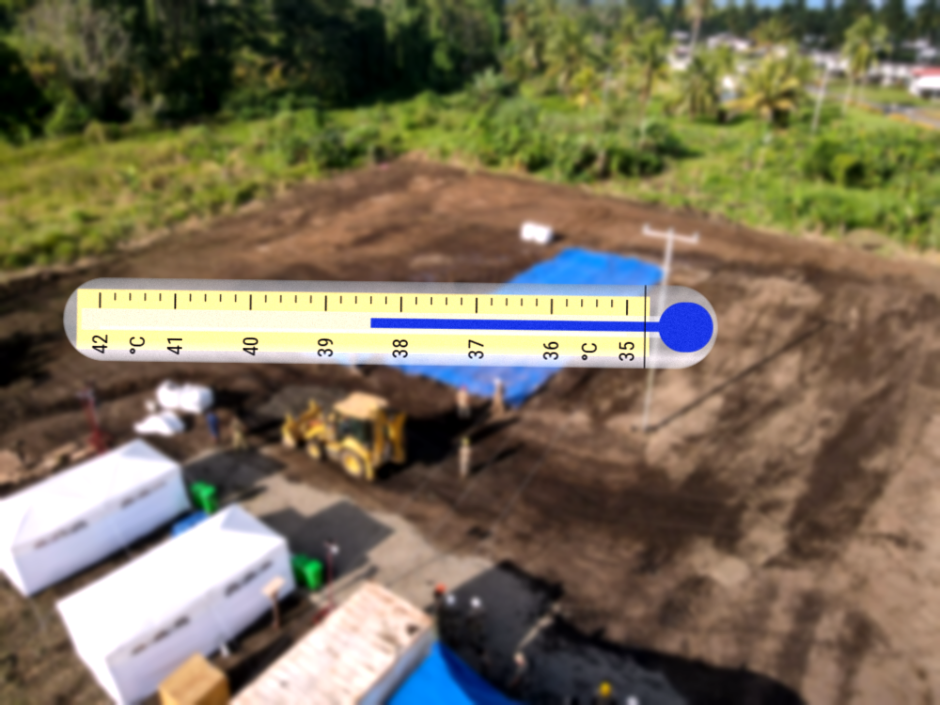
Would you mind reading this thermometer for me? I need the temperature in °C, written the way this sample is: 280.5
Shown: 38.4
